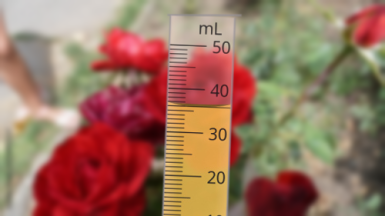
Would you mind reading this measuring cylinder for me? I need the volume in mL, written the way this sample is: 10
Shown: 36
